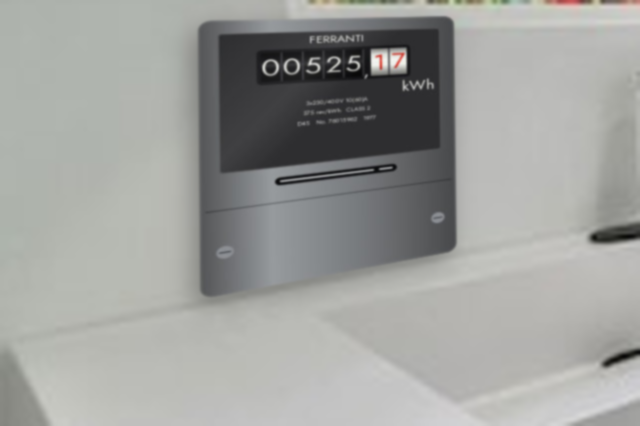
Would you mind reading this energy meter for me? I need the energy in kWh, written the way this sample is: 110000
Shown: 525.17
